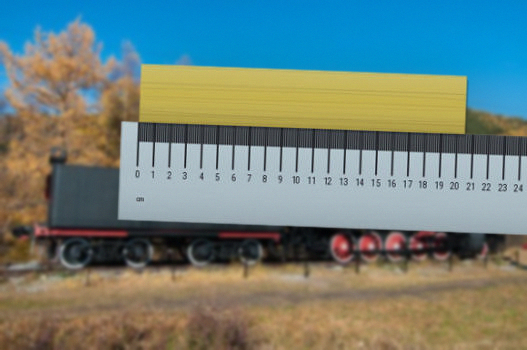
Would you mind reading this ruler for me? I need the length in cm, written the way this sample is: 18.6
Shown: 20.5
